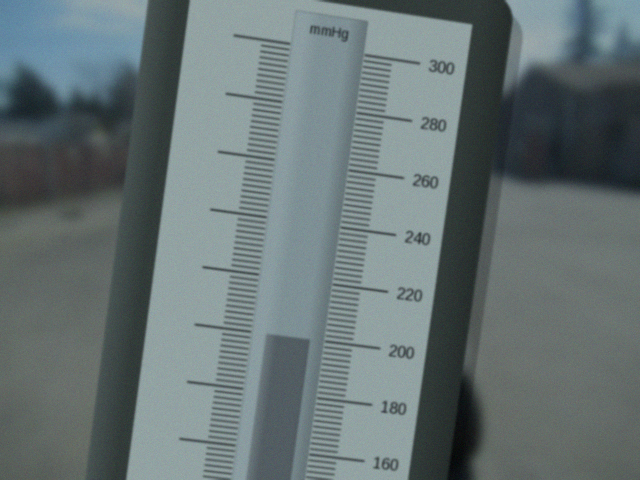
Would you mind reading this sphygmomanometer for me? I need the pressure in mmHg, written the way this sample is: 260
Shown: 200
